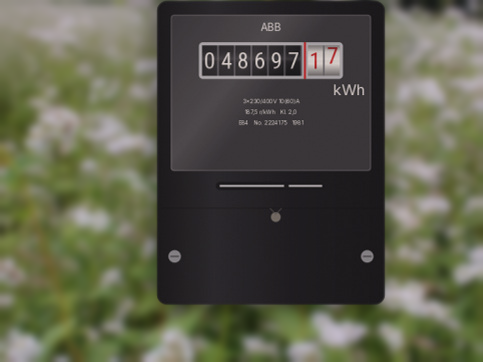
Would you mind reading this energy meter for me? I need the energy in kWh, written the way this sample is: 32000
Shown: 48697.17
